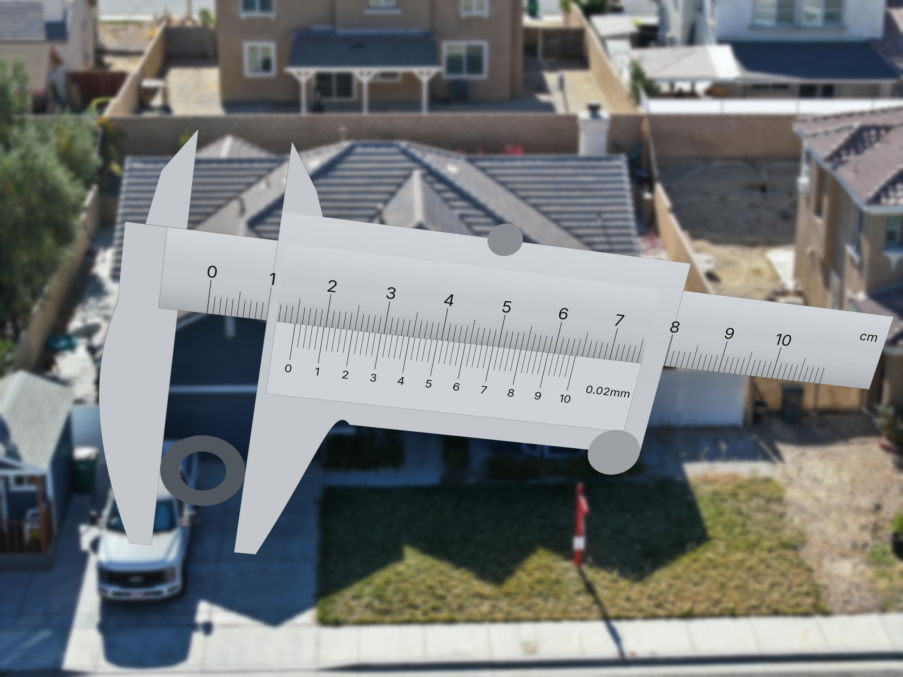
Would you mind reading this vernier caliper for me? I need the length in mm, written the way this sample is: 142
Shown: 14.8
